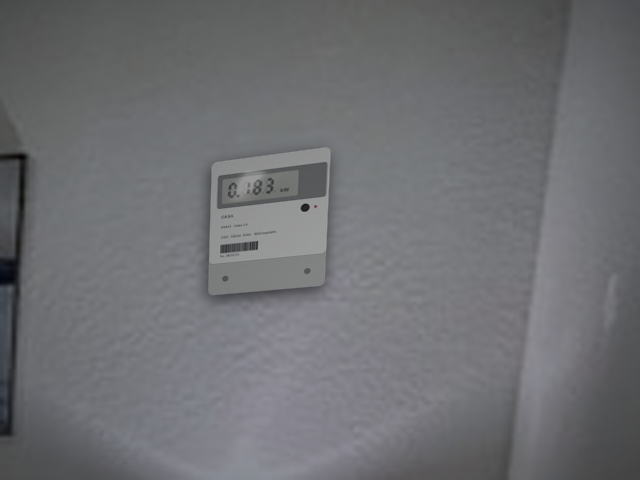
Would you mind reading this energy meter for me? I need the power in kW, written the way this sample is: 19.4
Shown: 0.183
